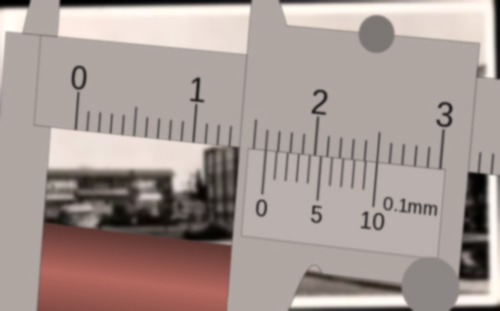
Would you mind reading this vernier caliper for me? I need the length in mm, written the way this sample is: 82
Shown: 16.0
